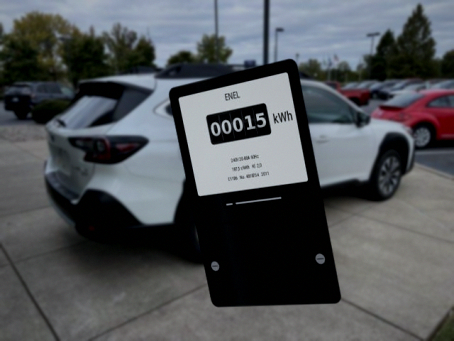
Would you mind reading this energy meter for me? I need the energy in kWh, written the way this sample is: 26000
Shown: 15
